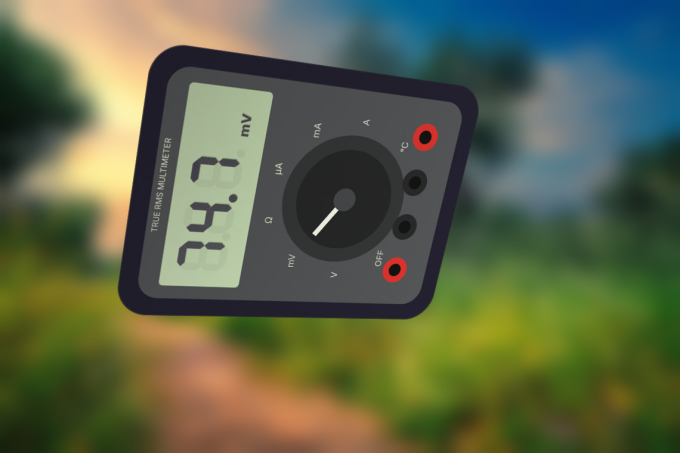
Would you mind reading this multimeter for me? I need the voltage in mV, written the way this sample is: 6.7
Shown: 74.7
